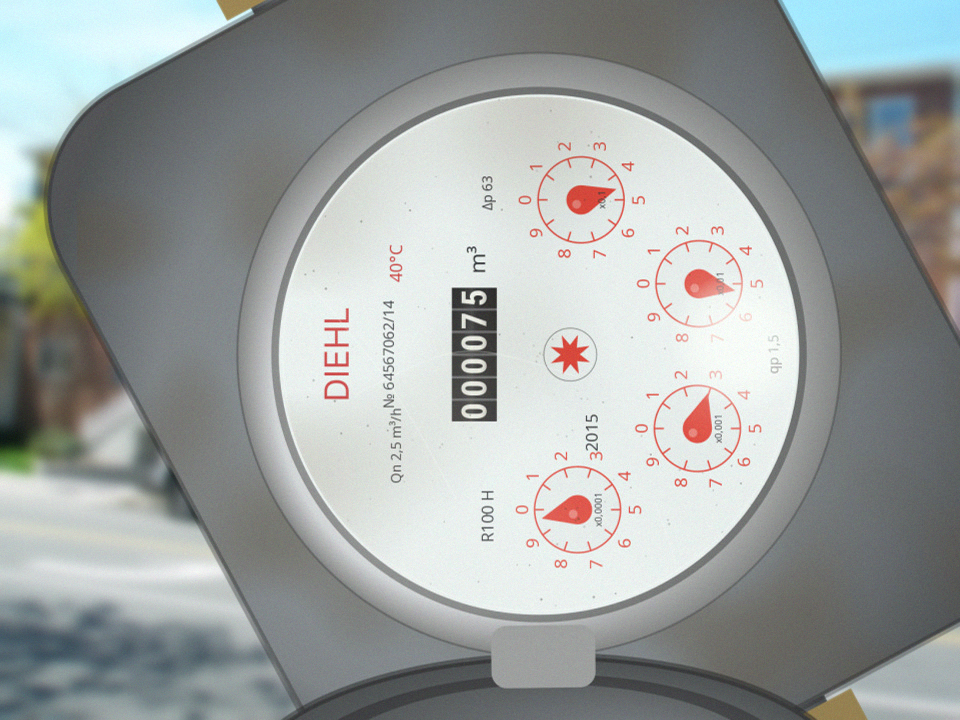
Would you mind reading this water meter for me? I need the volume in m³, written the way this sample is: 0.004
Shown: 75.4529
